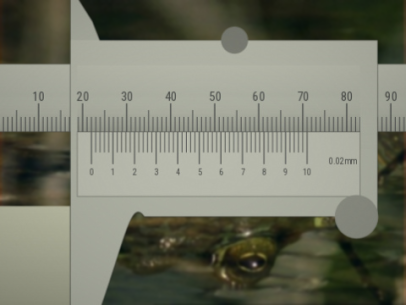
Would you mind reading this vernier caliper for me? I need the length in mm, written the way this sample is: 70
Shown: 22.0
